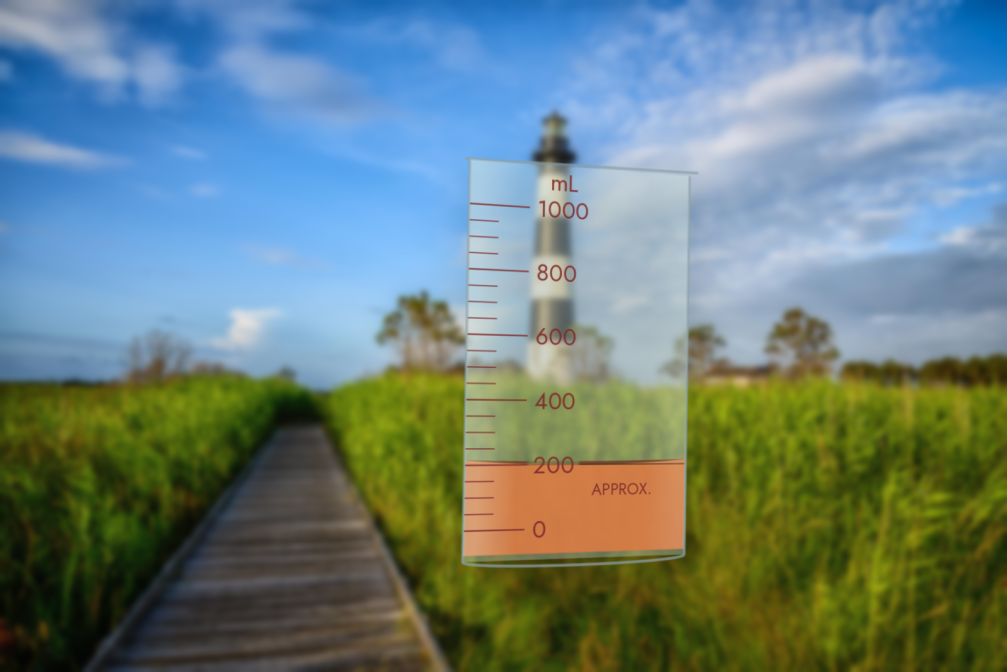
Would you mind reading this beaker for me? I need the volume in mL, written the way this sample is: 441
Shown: 200
